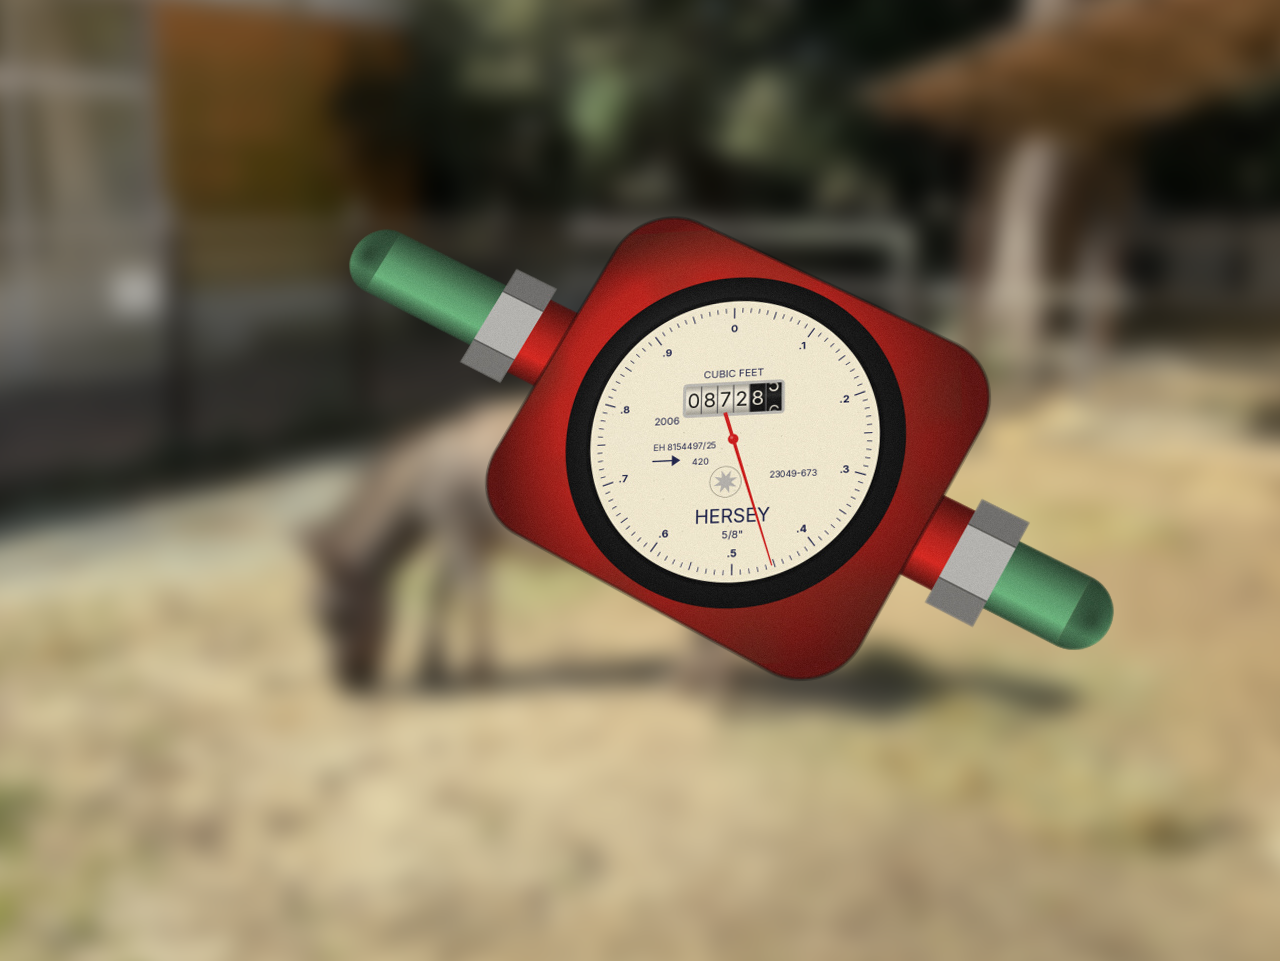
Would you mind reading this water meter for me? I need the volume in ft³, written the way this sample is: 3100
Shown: 87285.45
